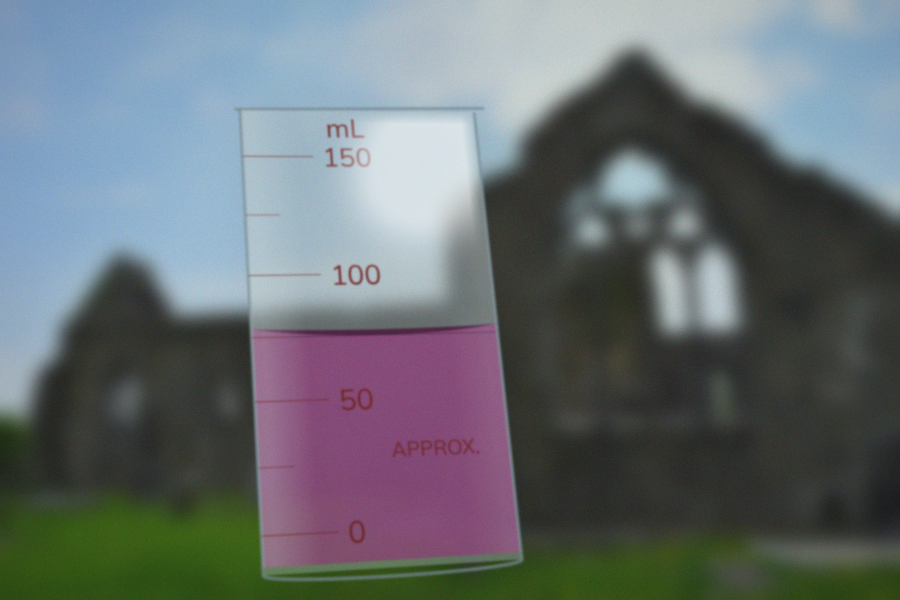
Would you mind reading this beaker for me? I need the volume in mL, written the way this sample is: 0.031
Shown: 75
